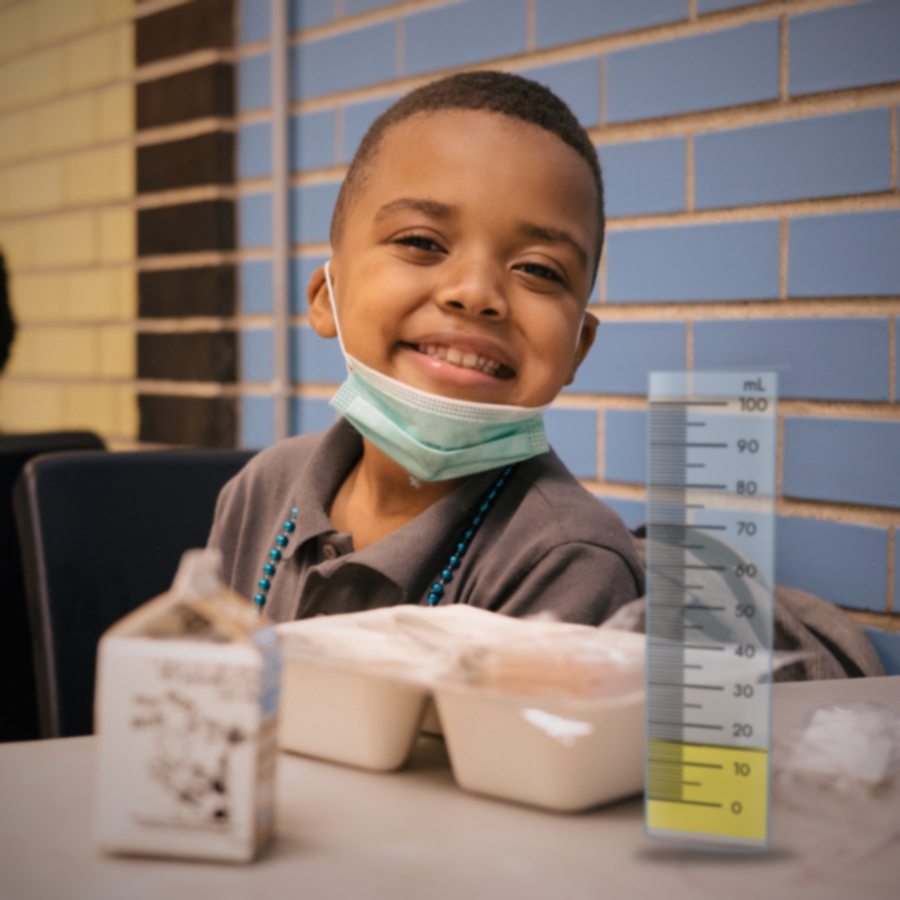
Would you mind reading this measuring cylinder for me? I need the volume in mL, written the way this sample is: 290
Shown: 15
